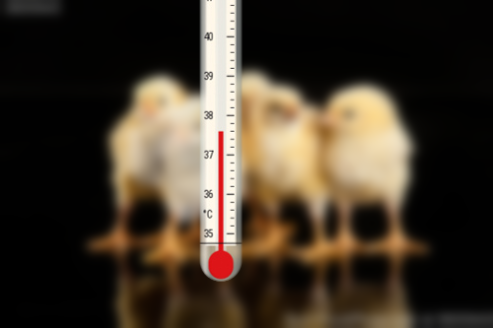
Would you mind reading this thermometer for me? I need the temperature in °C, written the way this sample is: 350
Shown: 37.6
